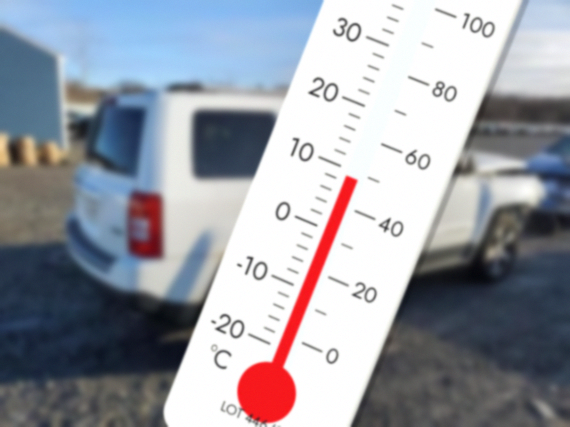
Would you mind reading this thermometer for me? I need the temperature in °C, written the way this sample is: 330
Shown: 9
